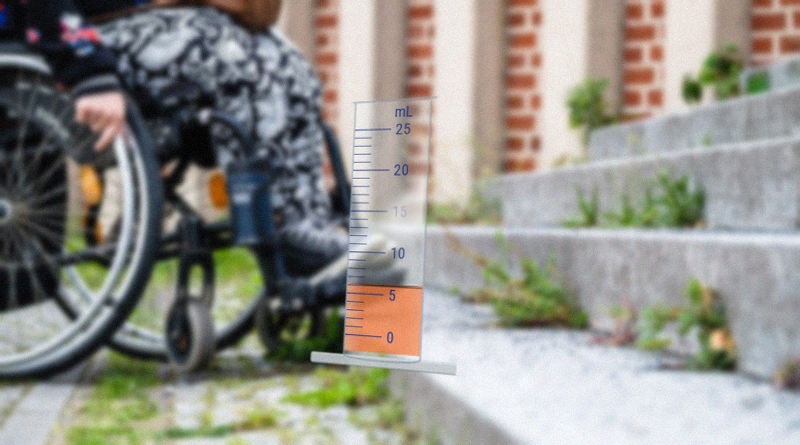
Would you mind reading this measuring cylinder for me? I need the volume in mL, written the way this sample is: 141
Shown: 6
